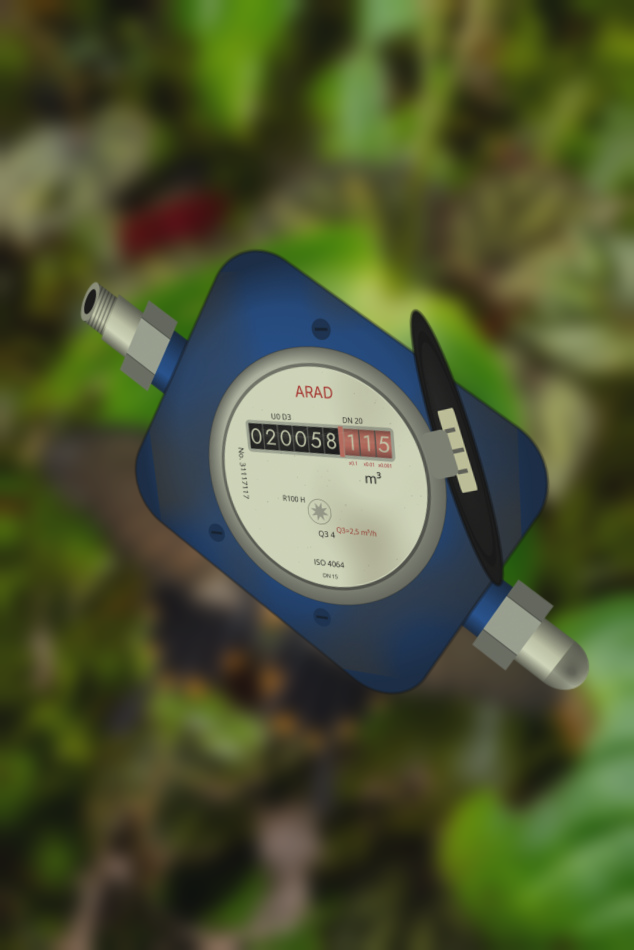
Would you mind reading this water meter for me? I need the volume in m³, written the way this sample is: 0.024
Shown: 20058.115
